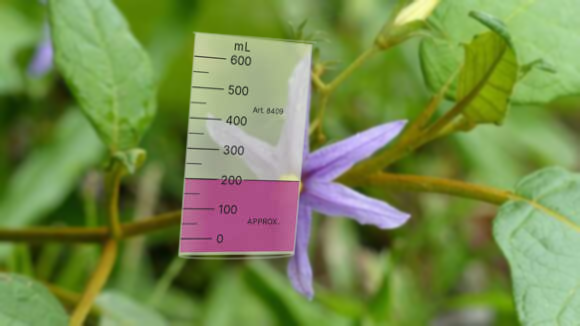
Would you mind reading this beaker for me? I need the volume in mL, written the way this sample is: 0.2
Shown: 200
